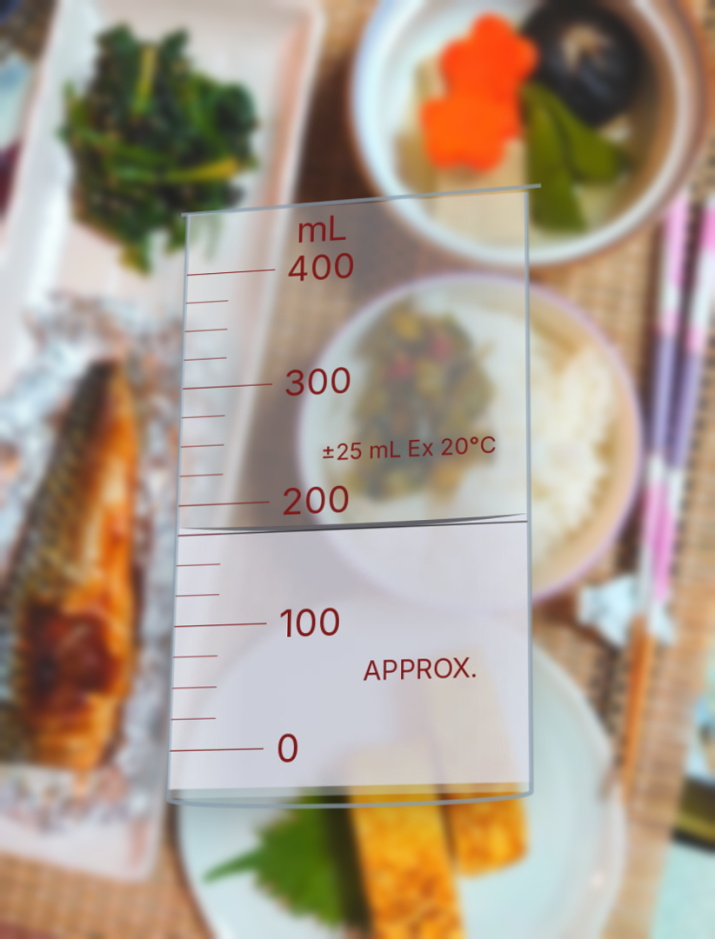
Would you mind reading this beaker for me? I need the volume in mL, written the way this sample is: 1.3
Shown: 175
